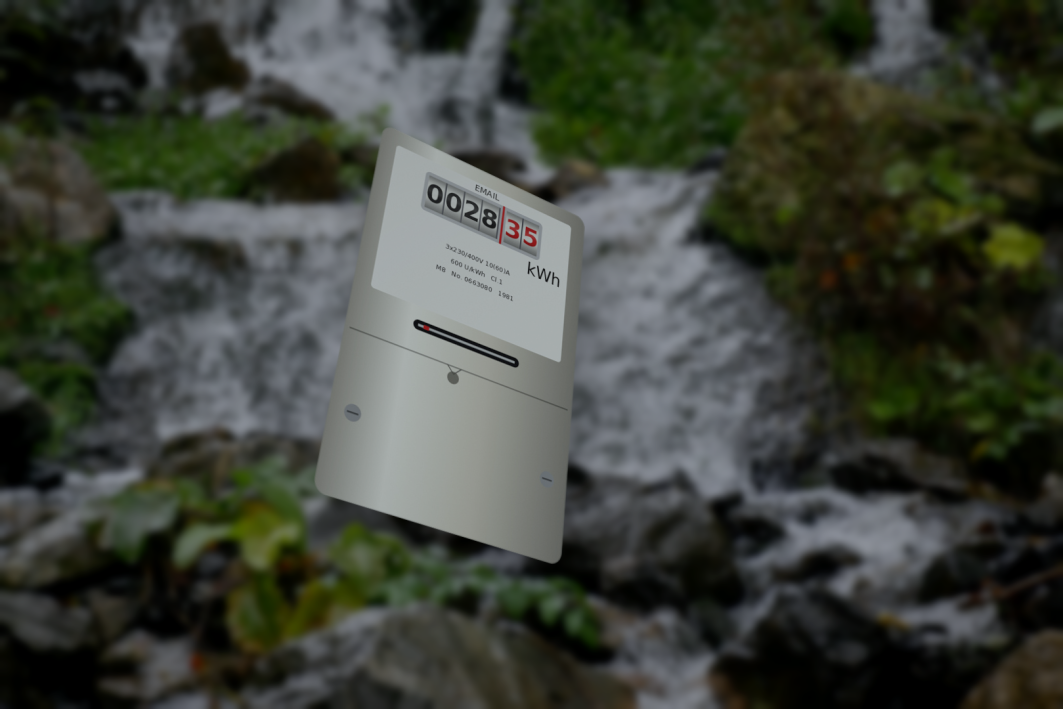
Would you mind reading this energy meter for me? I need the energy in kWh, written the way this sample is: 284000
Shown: 28.35
